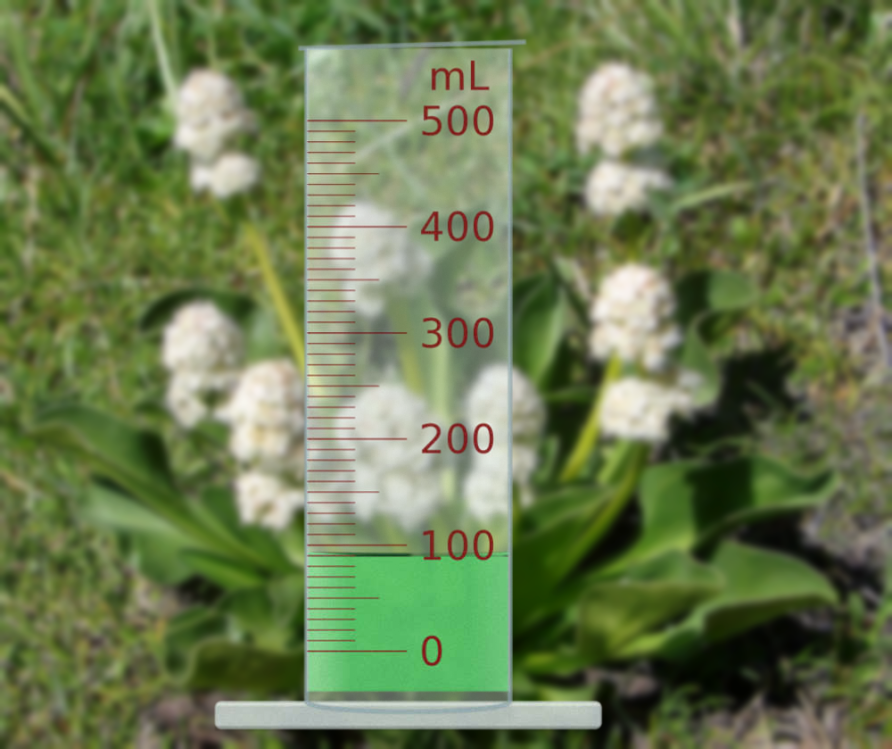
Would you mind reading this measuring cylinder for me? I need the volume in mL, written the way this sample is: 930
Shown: 90
